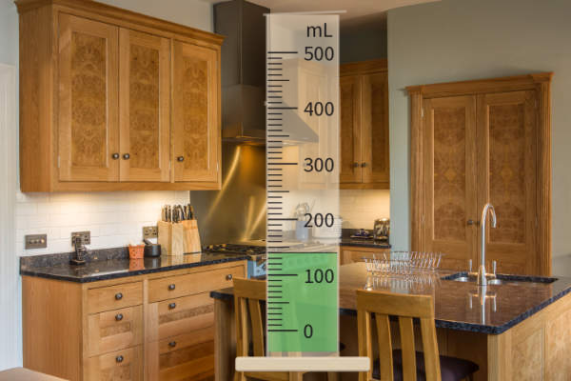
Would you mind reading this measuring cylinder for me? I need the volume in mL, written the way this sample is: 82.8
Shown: 140
